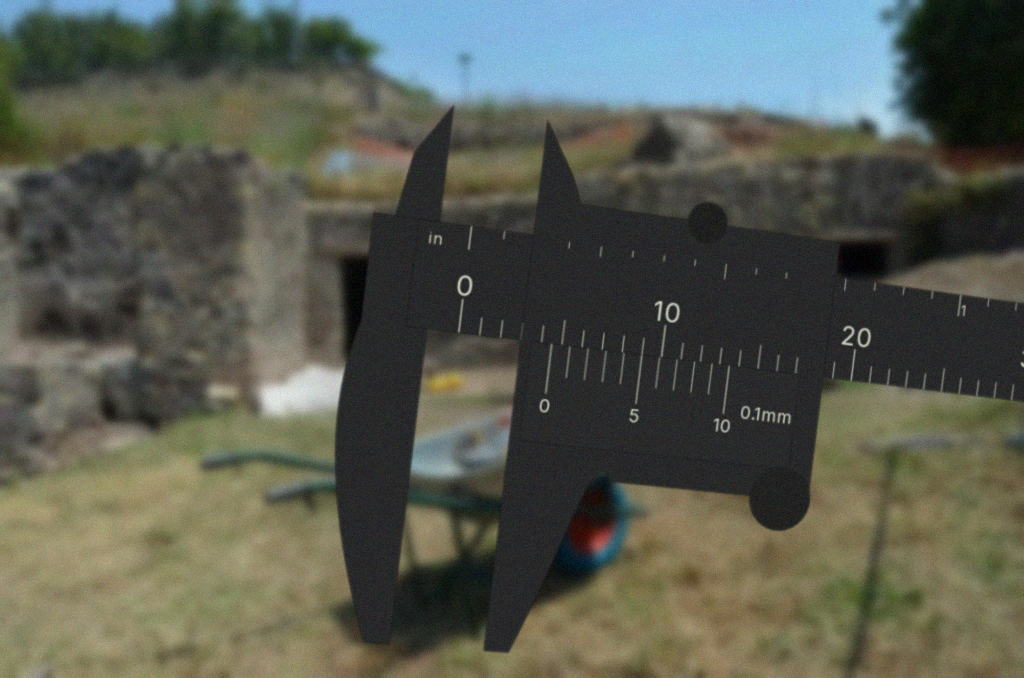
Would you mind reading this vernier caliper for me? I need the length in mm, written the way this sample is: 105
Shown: 4.5
